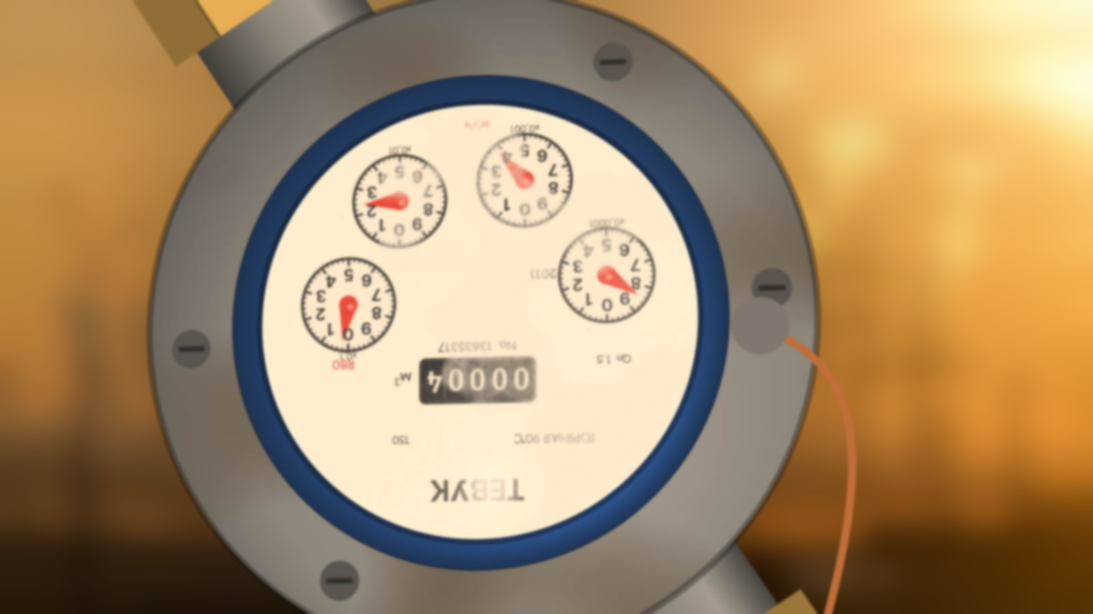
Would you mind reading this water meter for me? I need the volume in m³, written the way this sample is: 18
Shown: 4.0238
